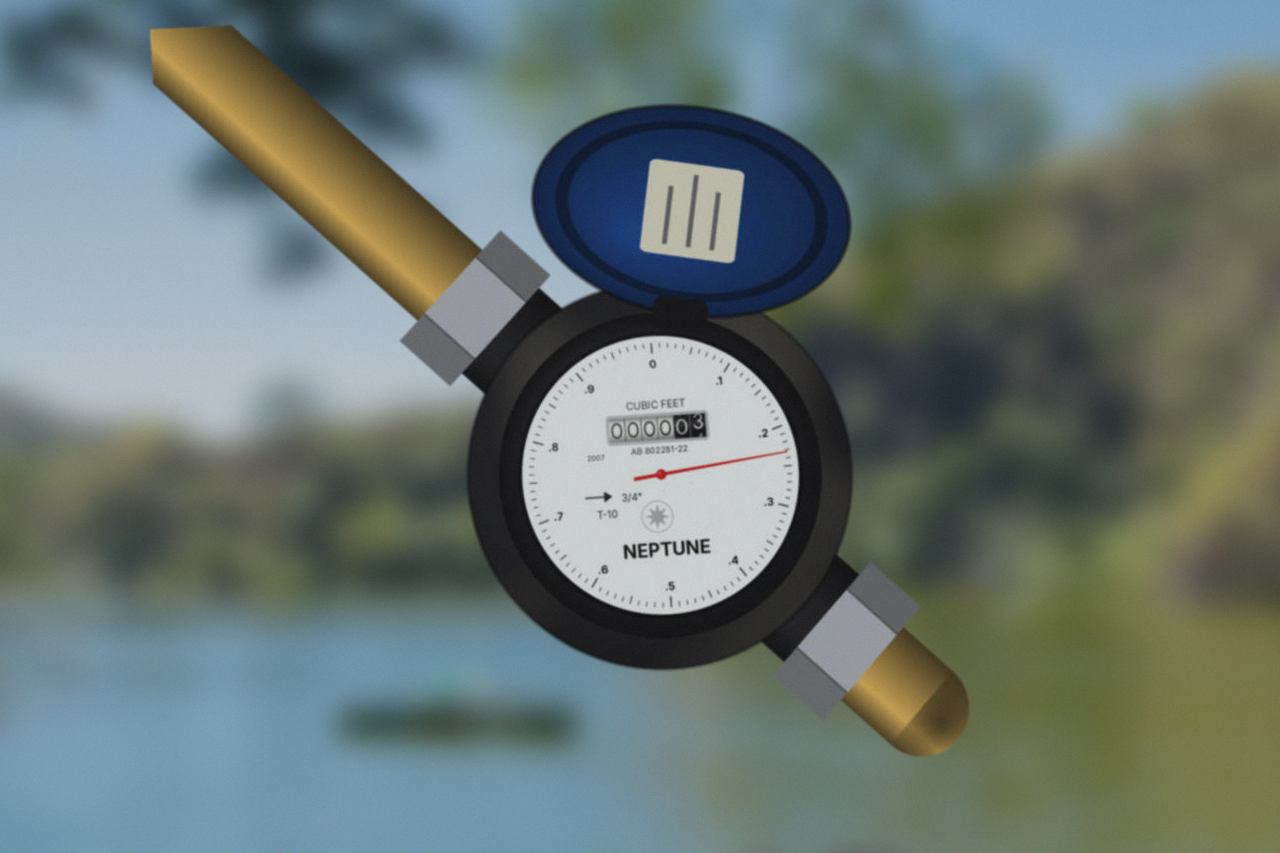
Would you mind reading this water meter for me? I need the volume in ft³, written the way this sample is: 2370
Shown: 3.23
